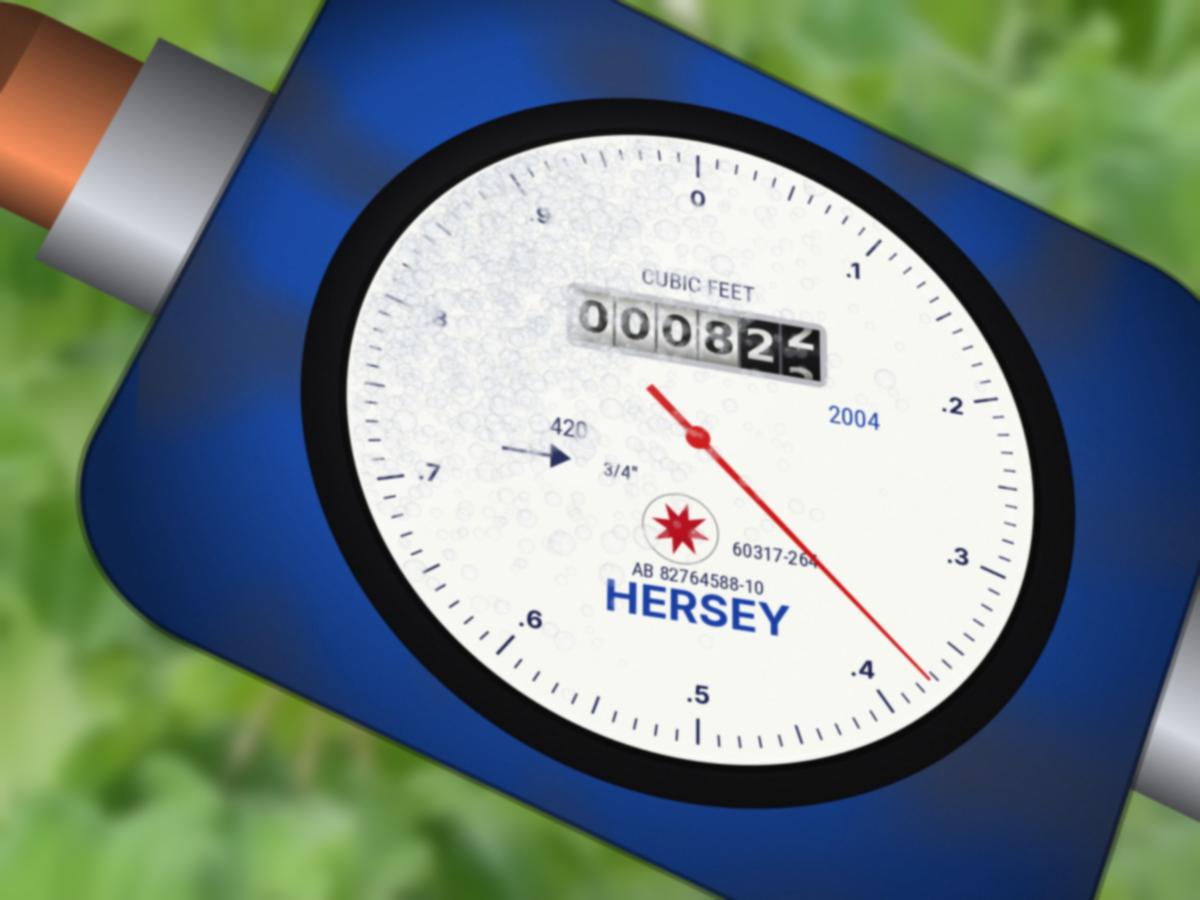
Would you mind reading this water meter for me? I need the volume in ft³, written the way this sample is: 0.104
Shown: 822.37
